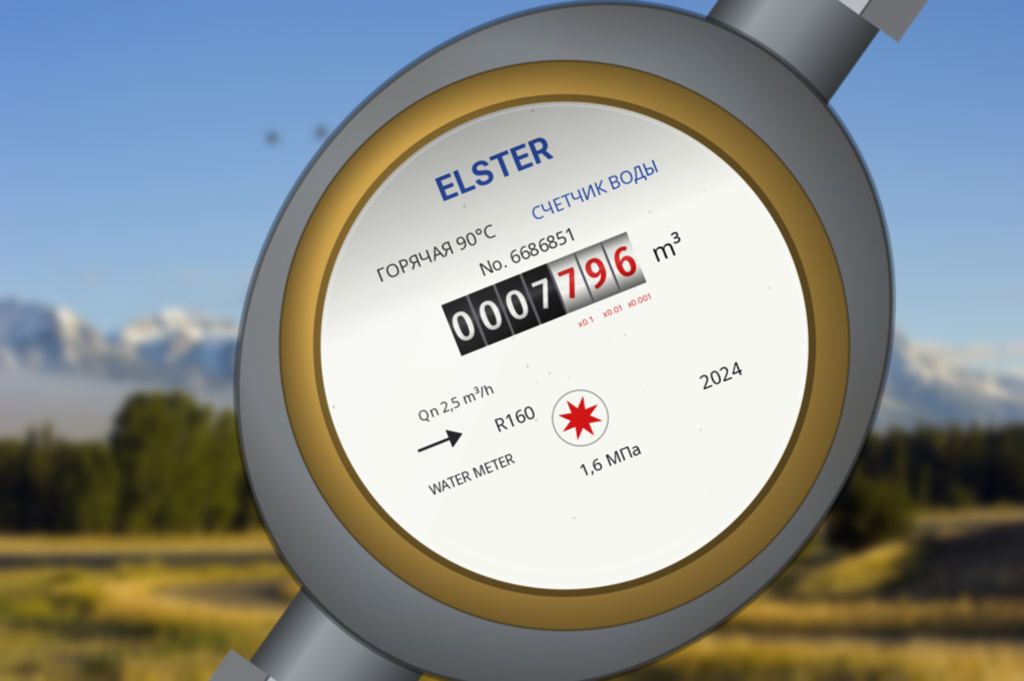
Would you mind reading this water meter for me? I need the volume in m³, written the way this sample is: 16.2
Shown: 7.796
